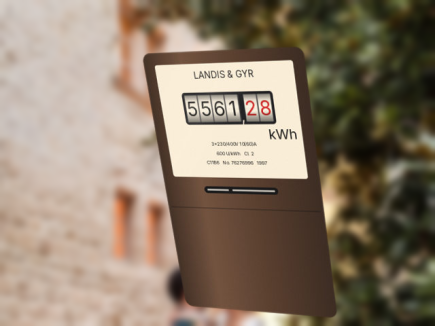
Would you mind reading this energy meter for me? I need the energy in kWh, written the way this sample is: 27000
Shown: 5561.28
